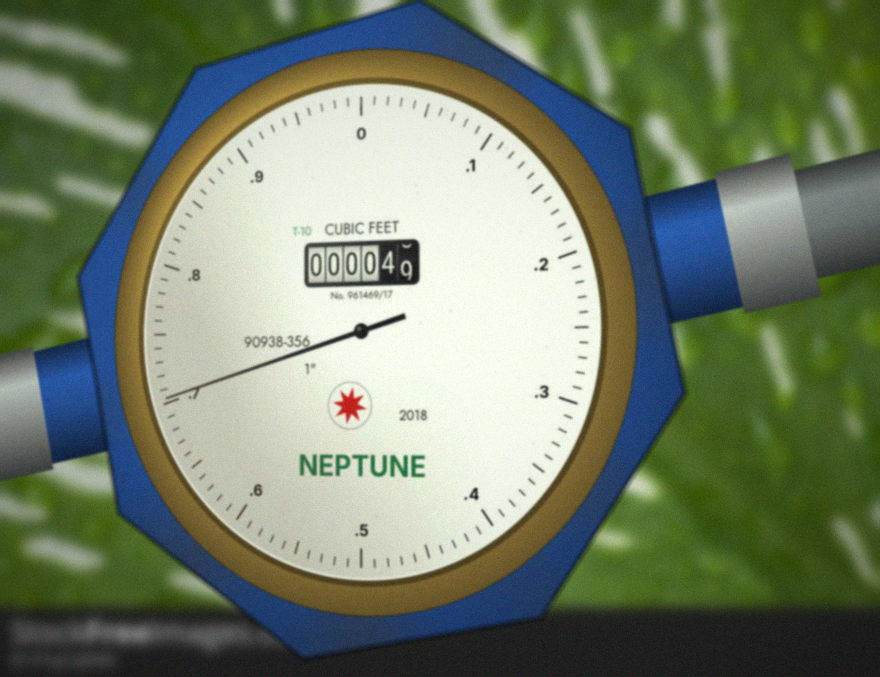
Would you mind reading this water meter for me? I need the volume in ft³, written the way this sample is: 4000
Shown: 48.70
